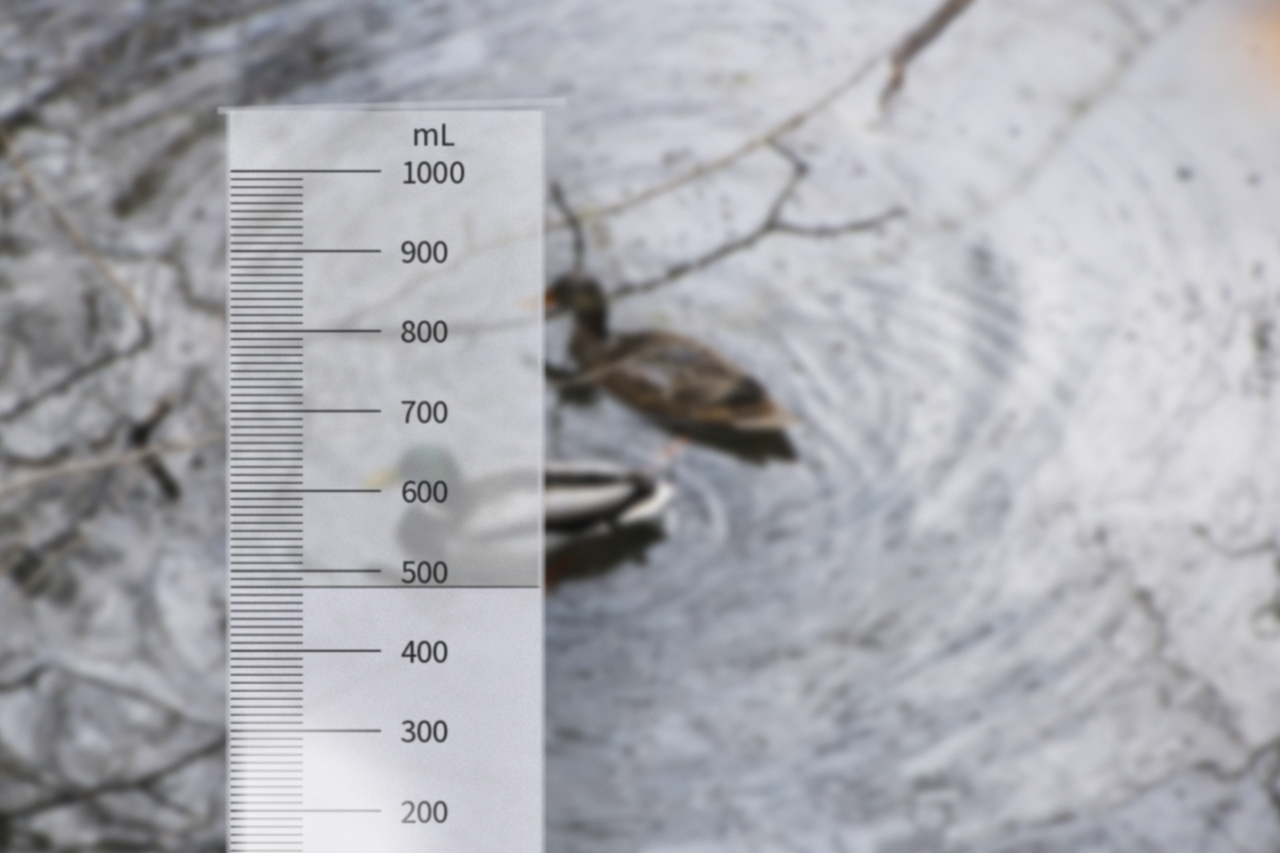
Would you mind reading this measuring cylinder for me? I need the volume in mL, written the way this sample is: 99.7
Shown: 480
